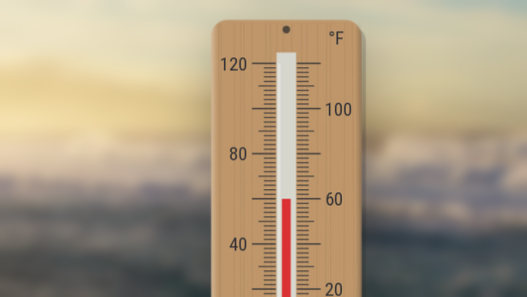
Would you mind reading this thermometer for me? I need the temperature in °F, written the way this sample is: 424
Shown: 60
